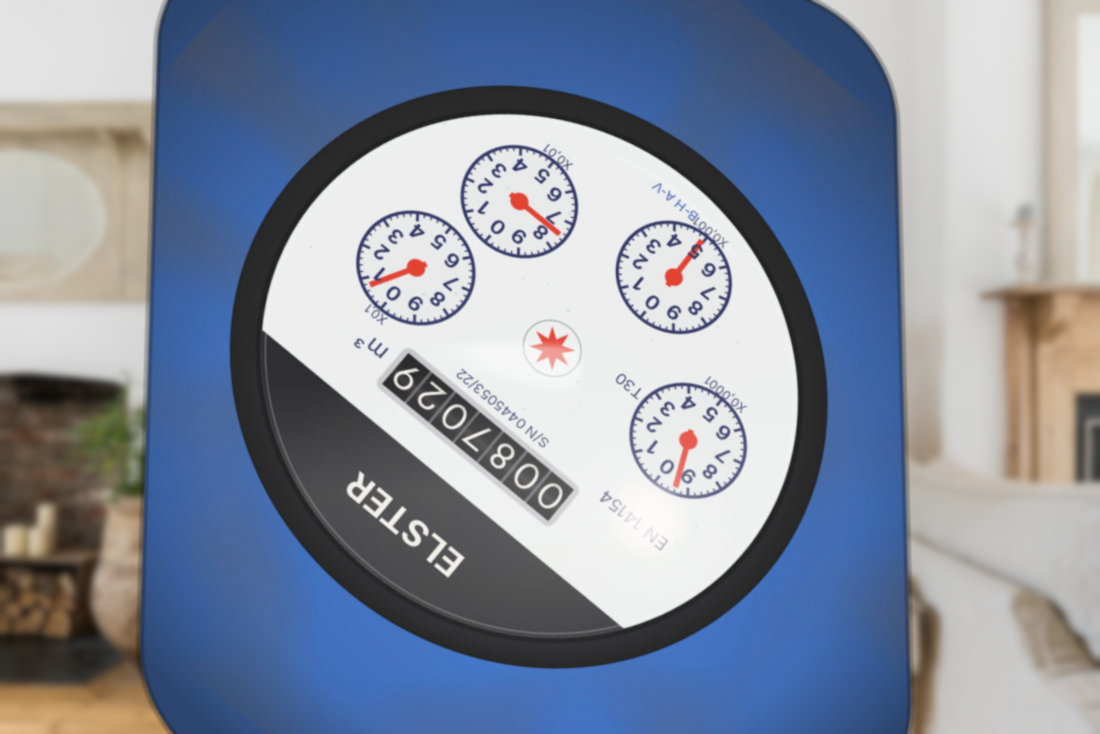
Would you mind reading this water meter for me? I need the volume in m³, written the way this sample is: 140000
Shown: 87029.0749
